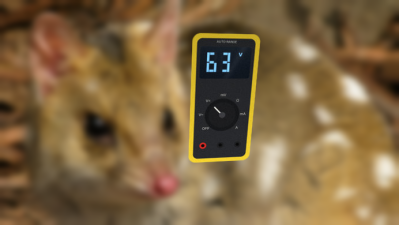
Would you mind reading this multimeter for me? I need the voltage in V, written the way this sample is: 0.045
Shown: 63
